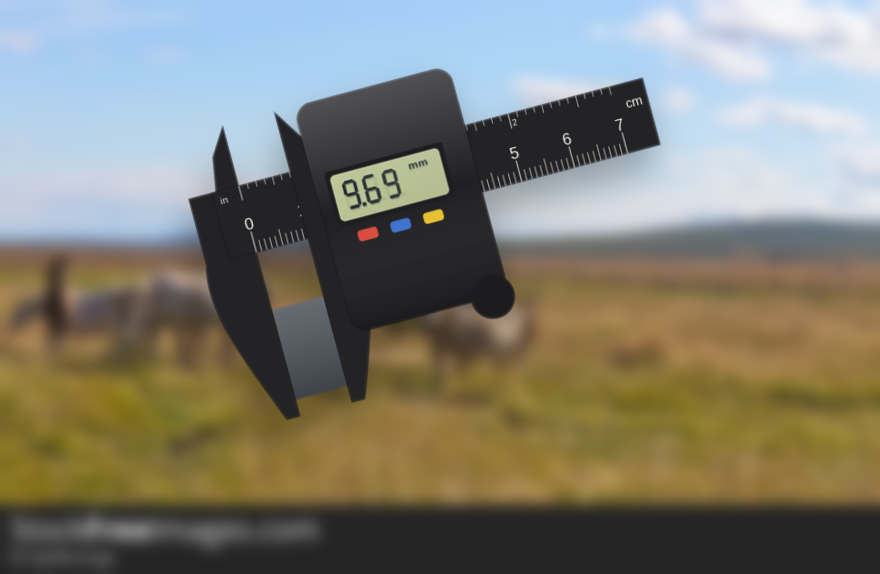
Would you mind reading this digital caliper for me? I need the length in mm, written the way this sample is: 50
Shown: 9.69
